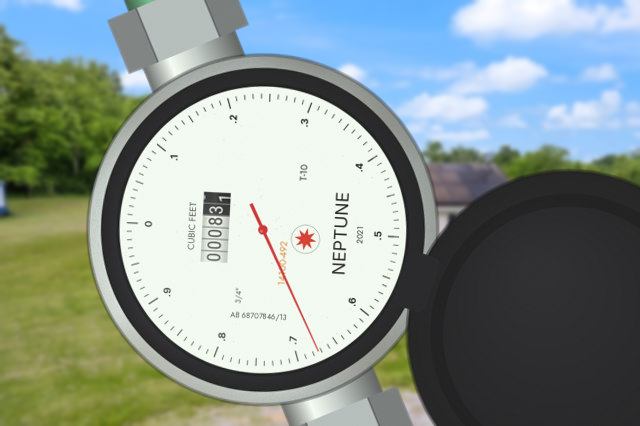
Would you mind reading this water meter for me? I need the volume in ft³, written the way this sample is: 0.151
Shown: 830.67
